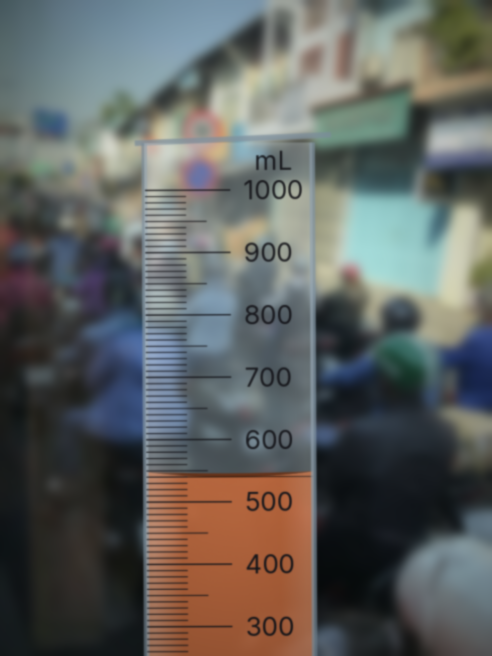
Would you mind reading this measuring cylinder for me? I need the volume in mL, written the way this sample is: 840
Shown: 540
